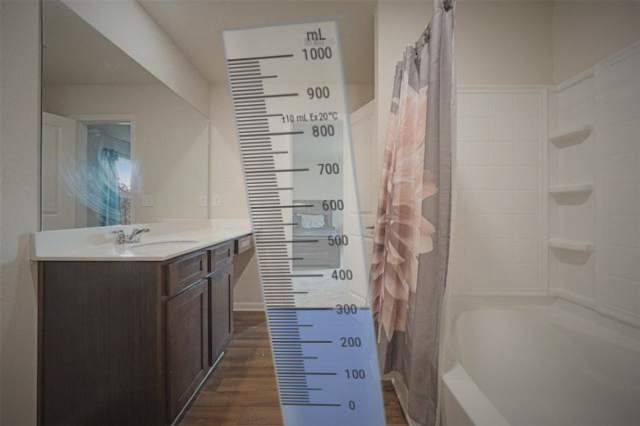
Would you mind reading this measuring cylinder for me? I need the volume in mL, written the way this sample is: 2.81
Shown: 300
